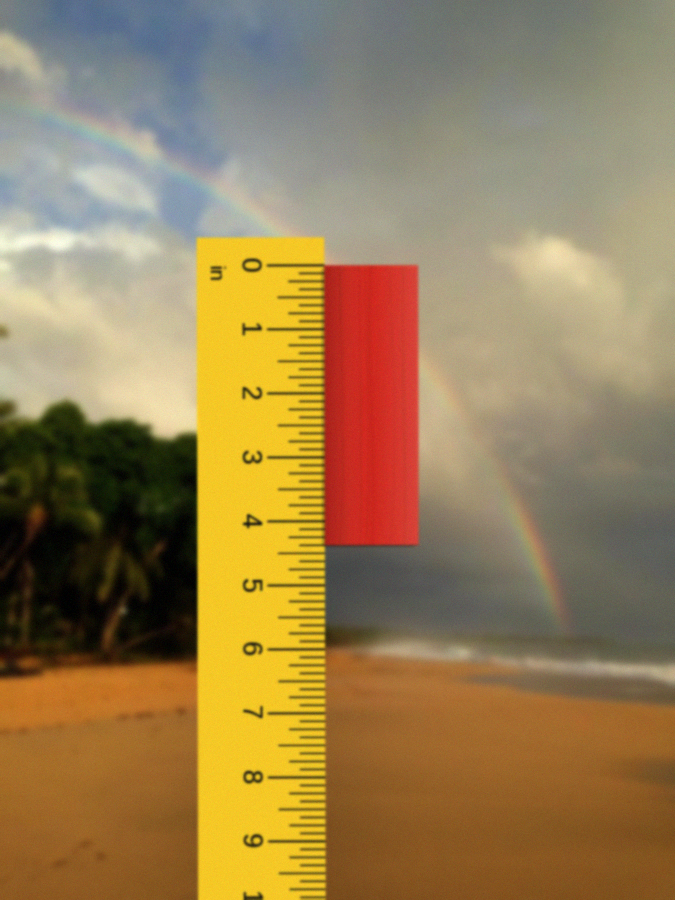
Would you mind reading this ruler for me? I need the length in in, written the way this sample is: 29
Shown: 4.375
